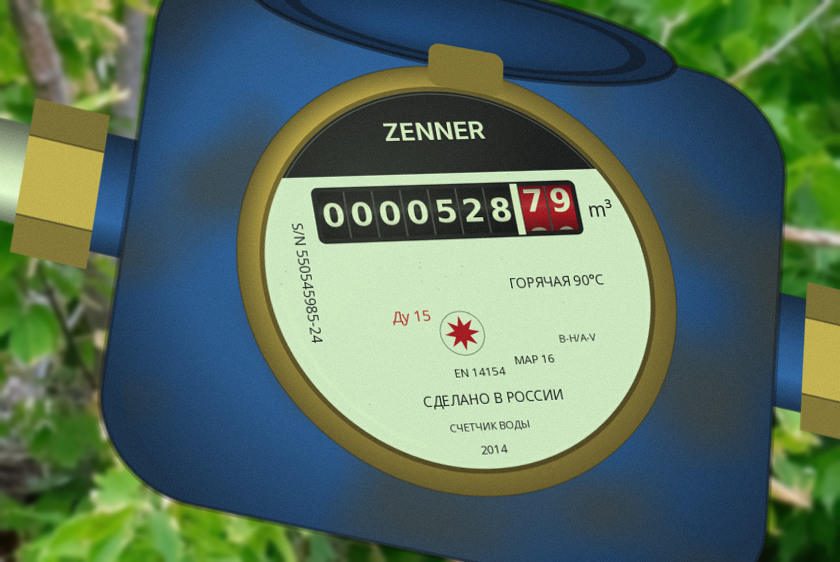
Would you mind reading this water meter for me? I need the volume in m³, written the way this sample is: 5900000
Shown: 528.79
